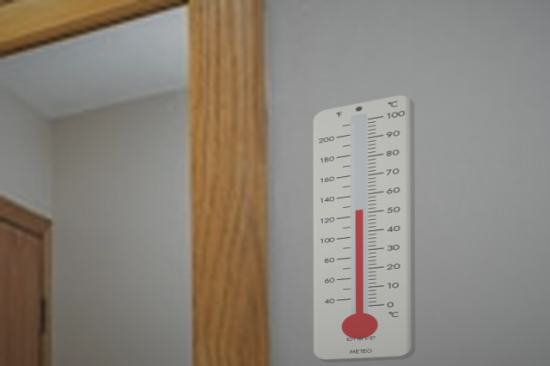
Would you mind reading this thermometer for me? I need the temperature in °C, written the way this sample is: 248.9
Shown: 52
